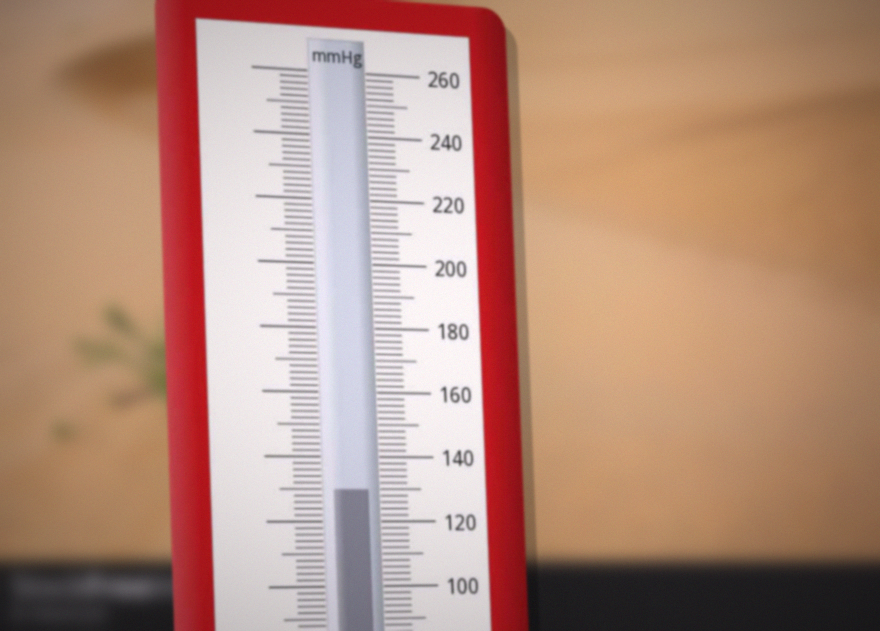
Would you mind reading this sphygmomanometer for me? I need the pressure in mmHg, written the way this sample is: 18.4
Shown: 130
